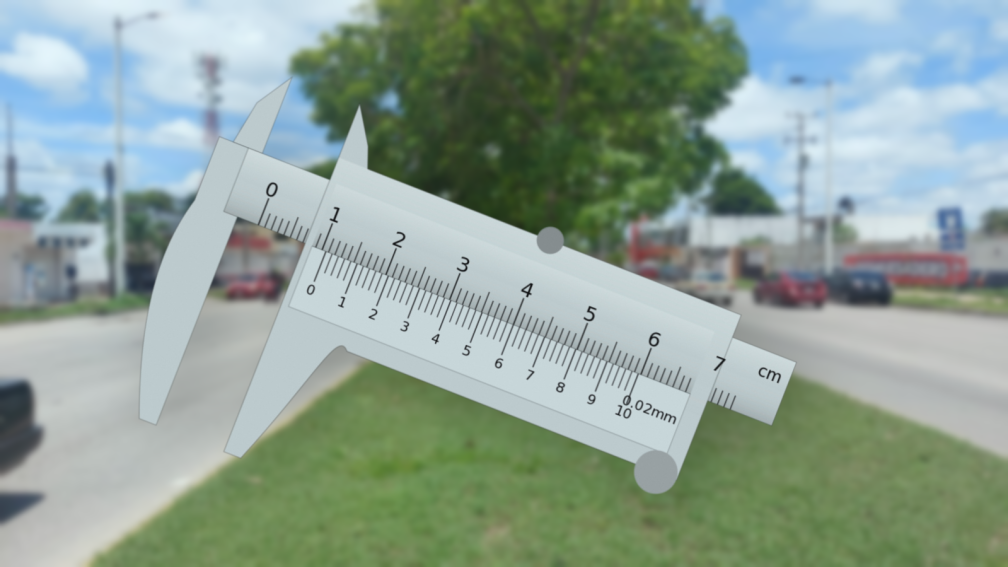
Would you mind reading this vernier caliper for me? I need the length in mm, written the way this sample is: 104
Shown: 10.6
